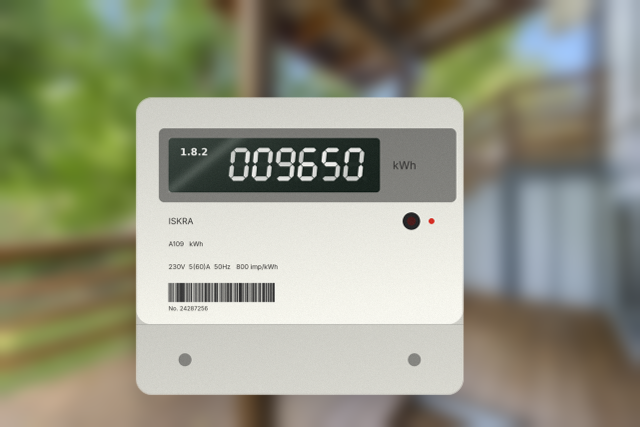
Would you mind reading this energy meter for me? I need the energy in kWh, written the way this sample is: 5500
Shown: 9650
